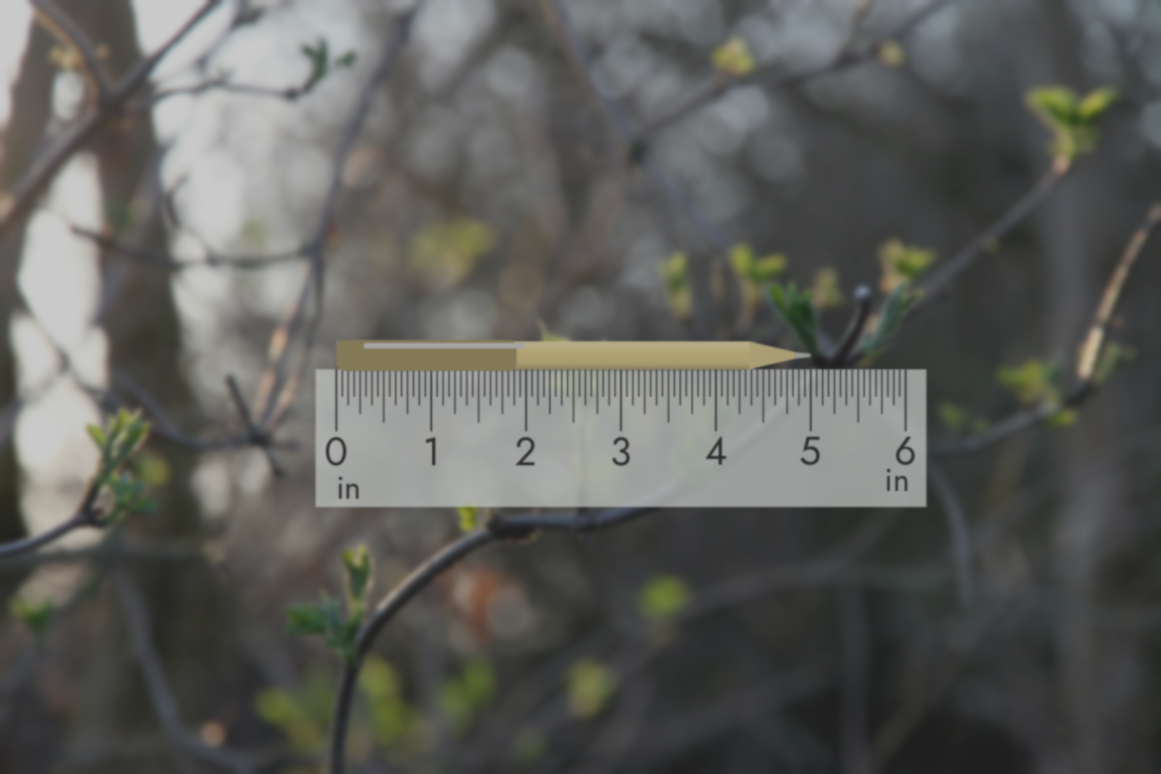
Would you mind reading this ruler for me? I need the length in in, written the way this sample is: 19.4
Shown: 5
